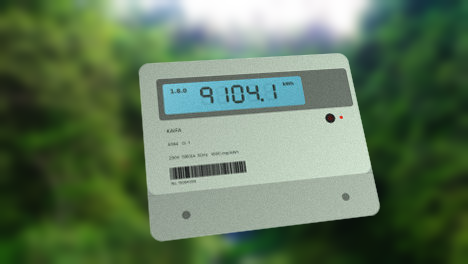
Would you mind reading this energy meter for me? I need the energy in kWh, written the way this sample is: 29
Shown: 9104.1
